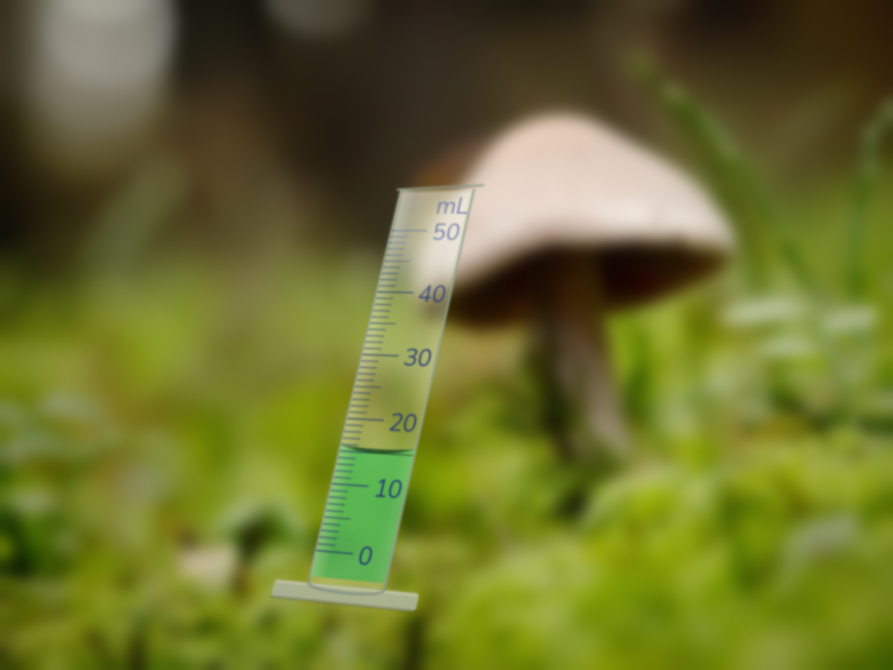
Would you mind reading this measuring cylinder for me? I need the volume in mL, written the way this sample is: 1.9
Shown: 15
